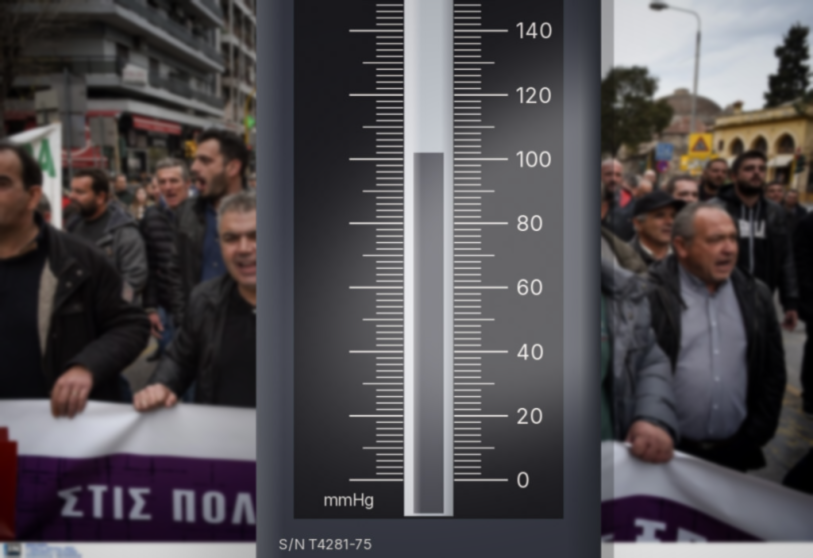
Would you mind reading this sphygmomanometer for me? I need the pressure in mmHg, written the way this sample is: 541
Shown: 102
